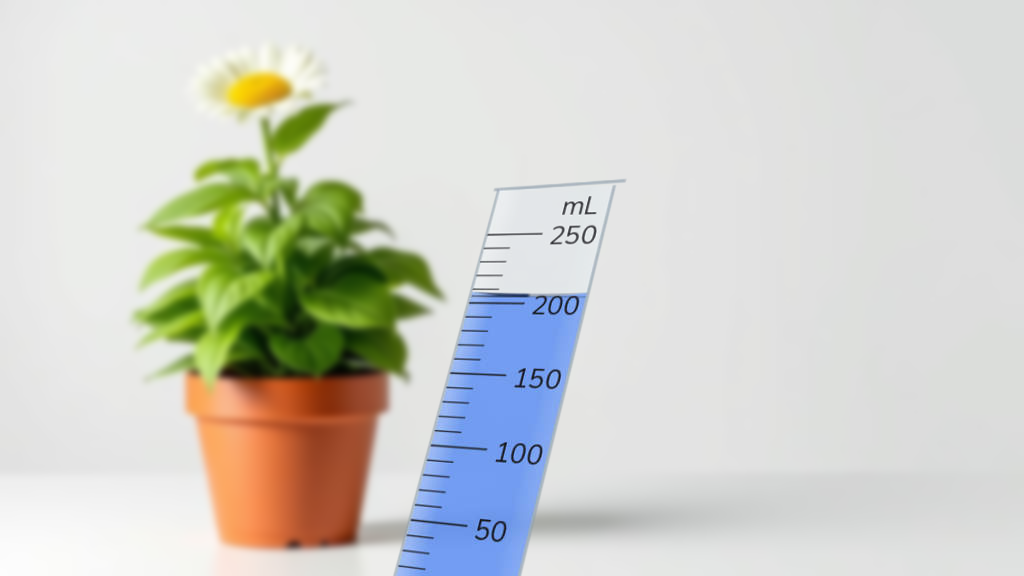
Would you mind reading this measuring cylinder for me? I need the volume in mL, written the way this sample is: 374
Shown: 205
